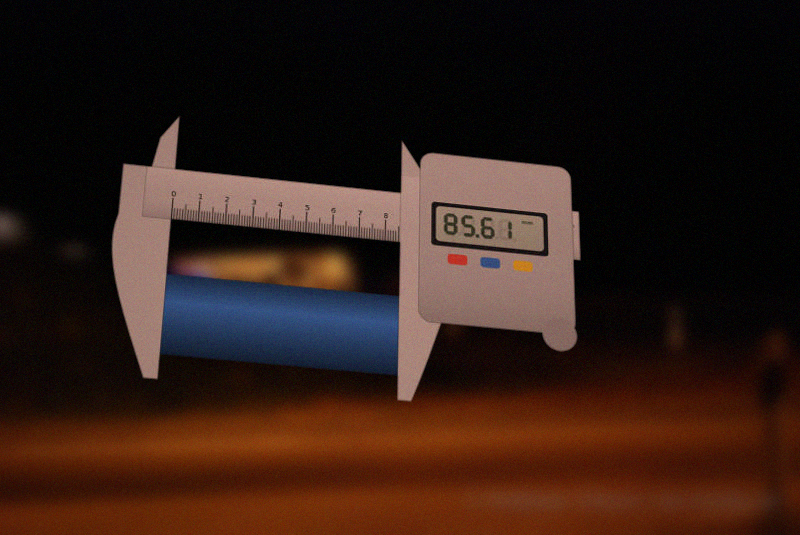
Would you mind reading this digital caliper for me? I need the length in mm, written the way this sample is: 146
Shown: 85.61
